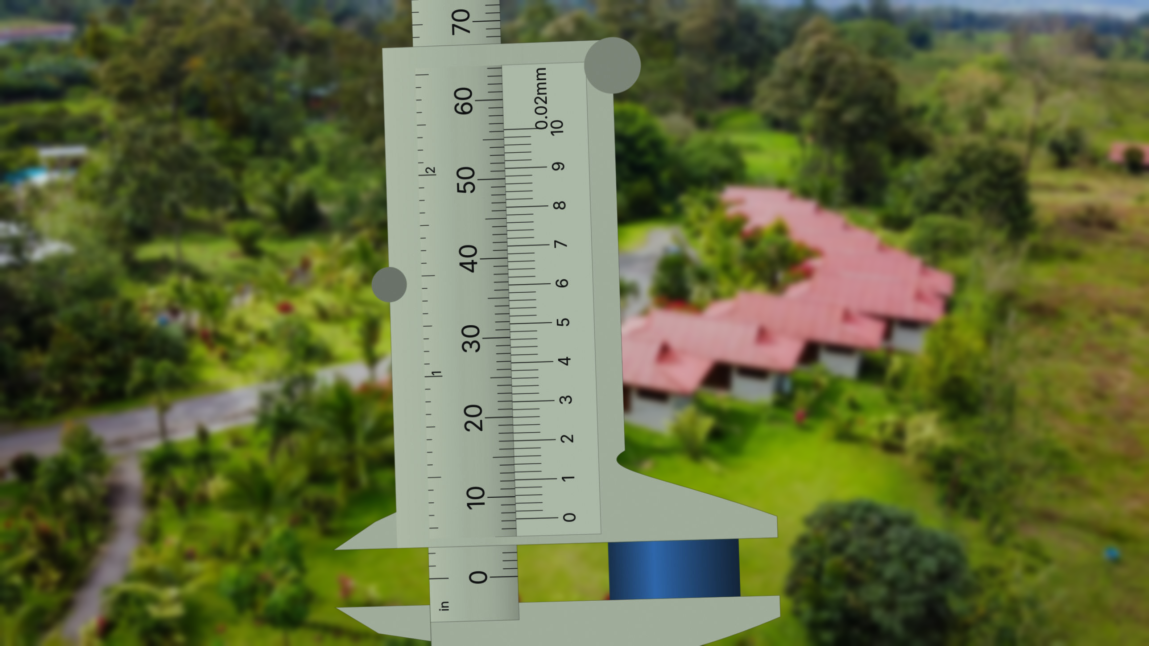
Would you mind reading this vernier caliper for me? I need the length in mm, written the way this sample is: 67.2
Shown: 7.2
